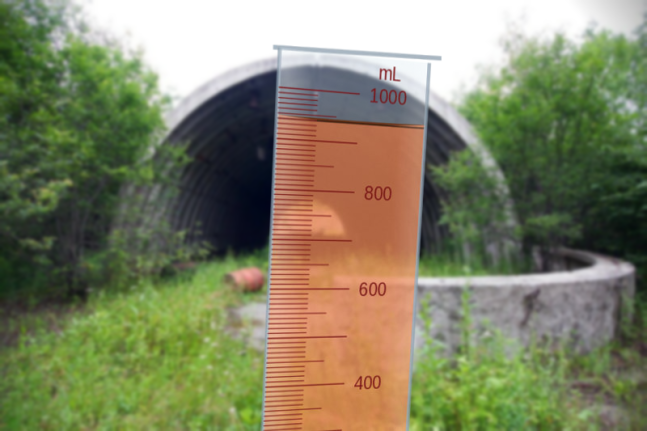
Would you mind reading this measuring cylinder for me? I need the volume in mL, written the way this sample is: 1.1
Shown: 940
